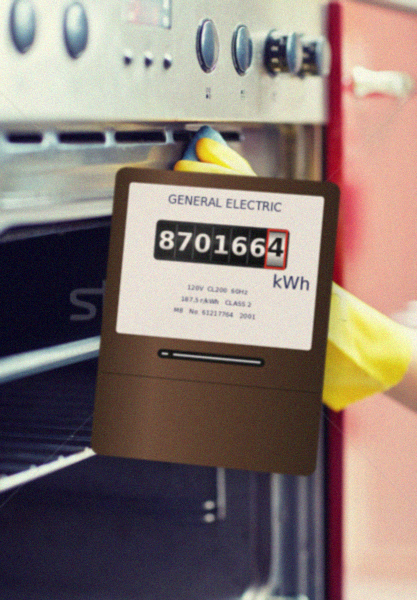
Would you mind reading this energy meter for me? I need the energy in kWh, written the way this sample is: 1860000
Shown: 870166.4
